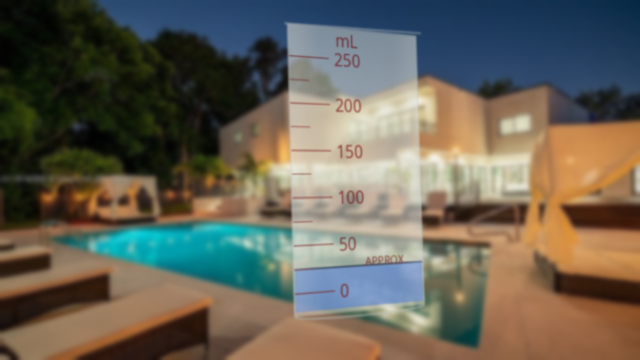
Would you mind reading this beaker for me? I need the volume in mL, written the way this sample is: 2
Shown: 25
